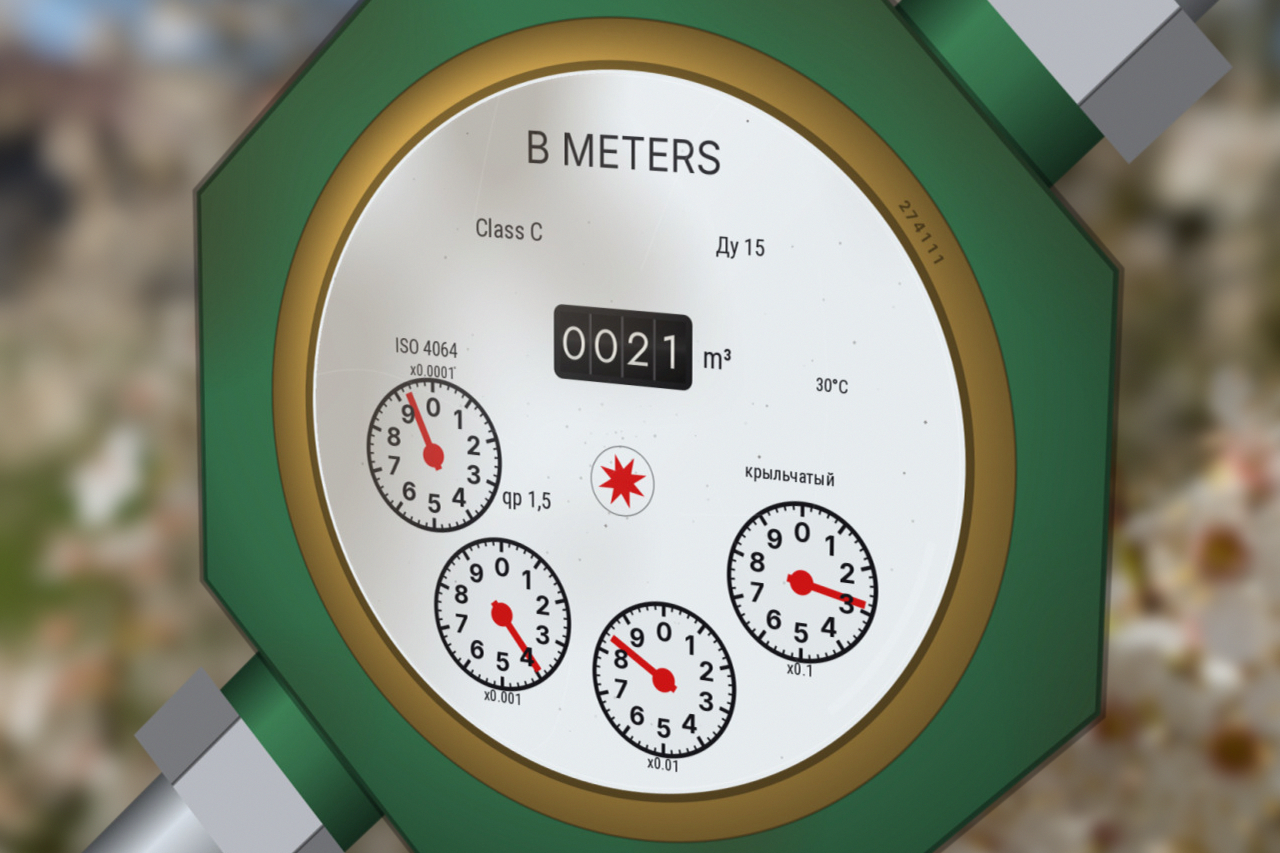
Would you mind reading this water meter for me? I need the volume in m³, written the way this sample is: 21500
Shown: 21.2839
